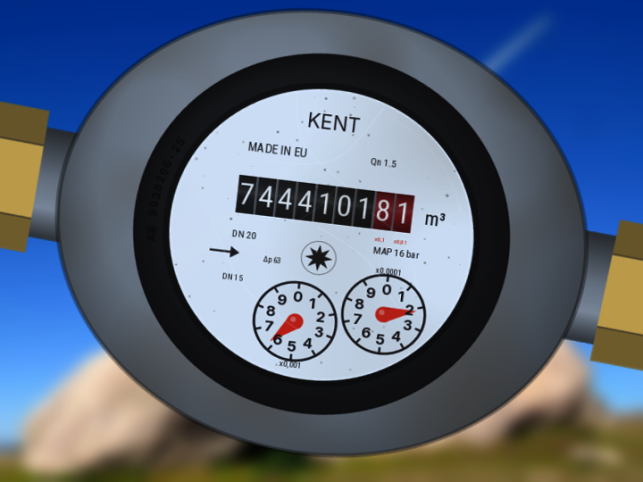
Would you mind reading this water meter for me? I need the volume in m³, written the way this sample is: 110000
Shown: 7444101.8162
